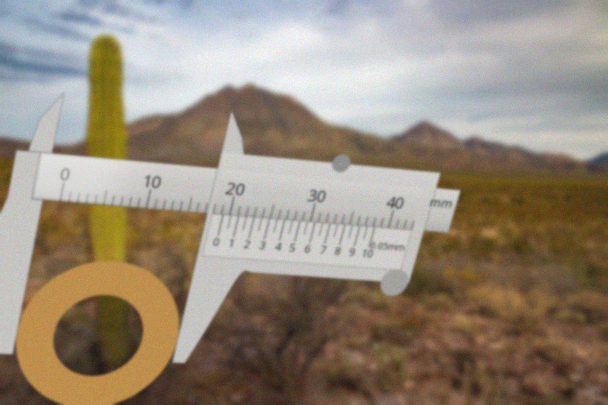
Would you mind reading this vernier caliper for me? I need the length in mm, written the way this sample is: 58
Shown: 19.2
